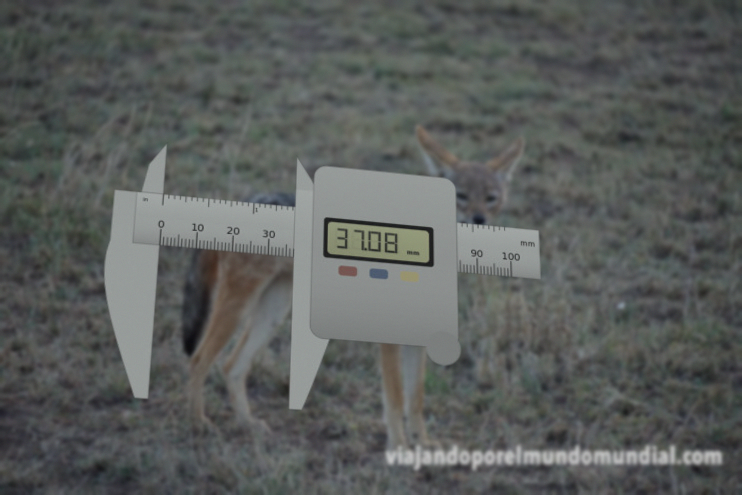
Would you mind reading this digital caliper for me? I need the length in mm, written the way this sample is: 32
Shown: 37.08
